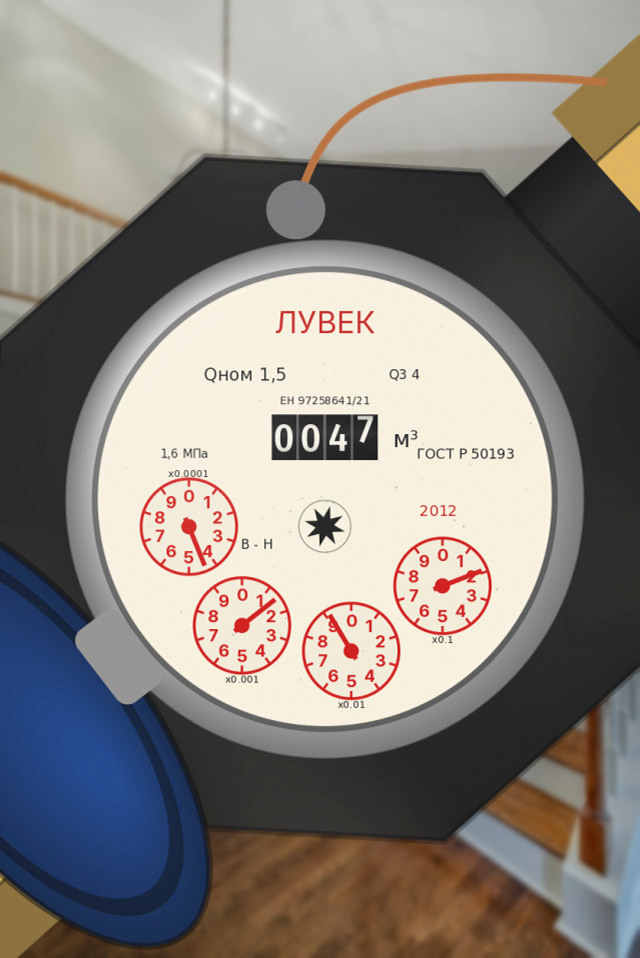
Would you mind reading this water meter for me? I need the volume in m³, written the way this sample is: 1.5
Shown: 47.1914
